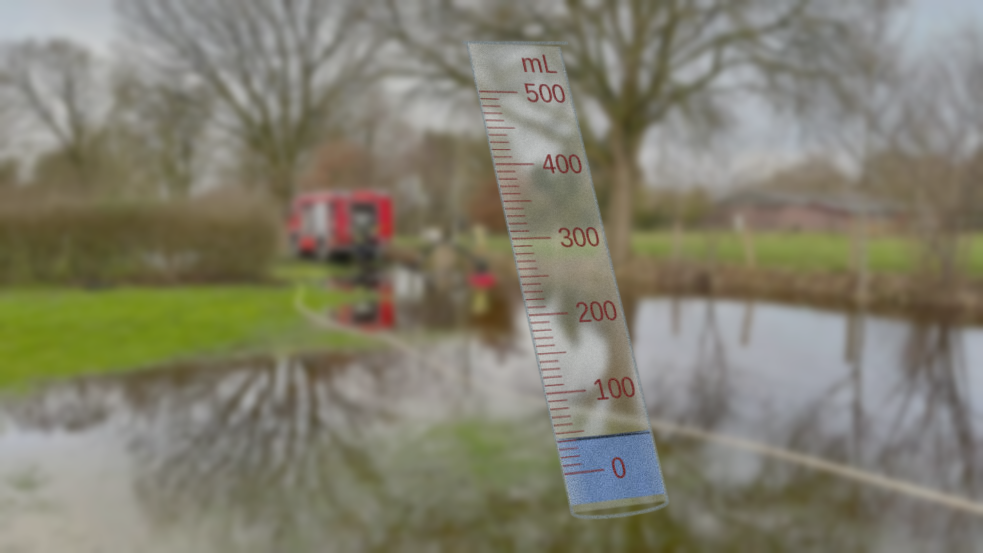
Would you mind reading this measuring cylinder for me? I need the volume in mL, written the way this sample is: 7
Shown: 40
